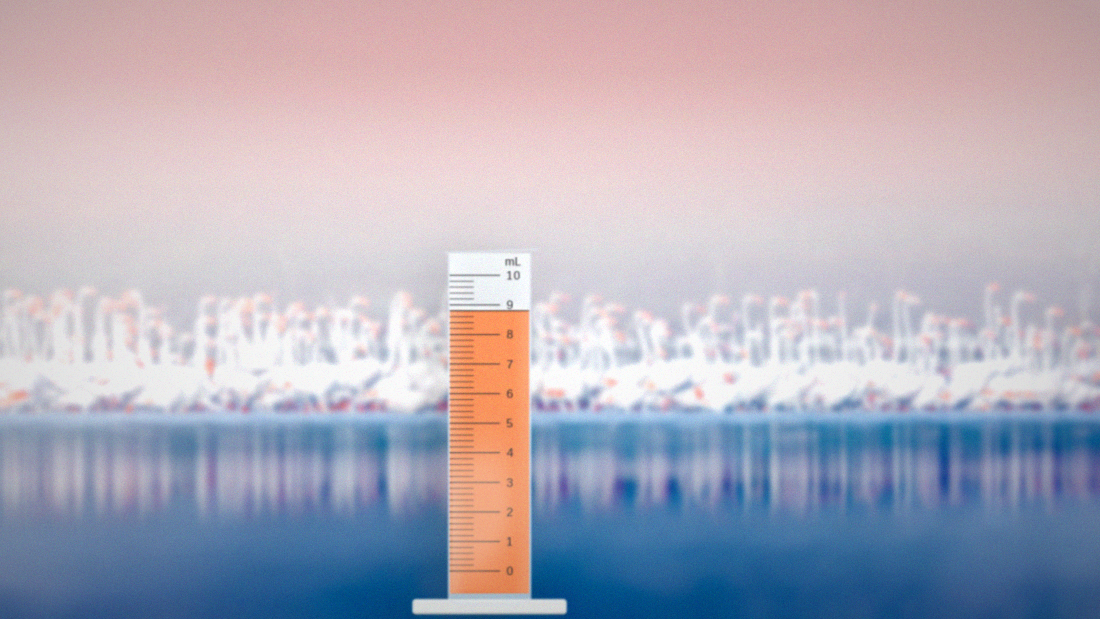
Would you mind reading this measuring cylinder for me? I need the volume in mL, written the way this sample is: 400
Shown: 8.8
